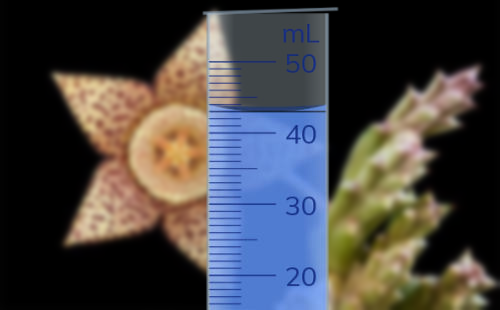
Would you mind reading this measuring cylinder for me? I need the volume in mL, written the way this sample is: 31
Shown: 43
